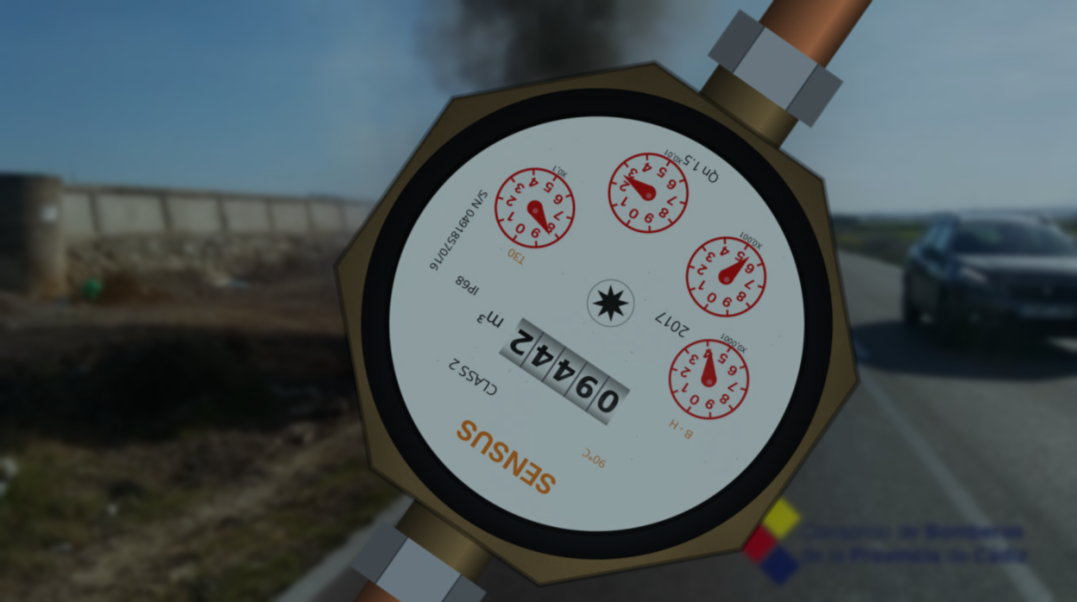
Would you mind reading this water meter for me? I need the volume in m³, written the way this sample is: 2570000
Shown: 9442.8254
